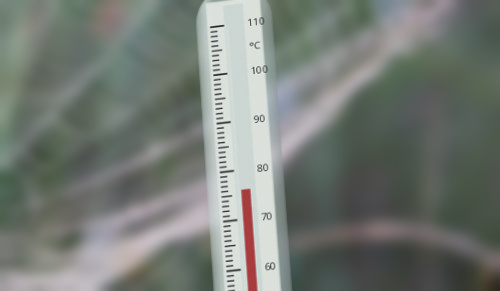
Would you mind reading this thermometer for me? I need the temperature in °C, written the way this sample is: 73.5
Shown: 76
